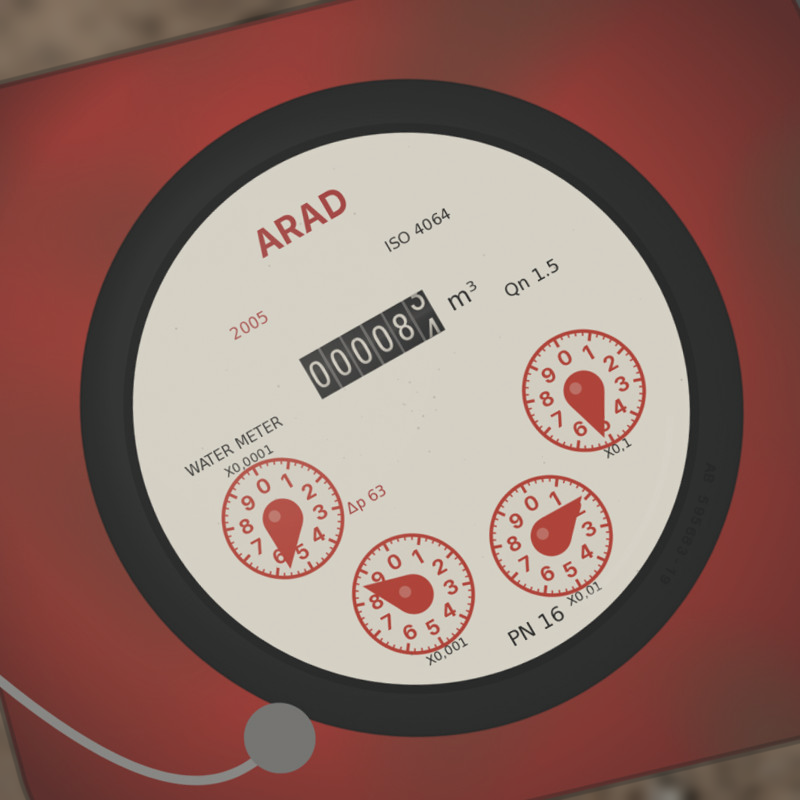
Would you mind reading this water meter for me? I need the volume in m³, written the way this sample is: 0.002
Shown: 83.5185
